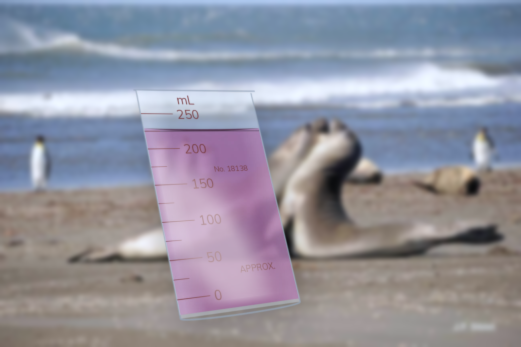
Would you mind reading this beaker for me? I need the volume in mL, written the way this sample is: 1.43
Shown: 225
